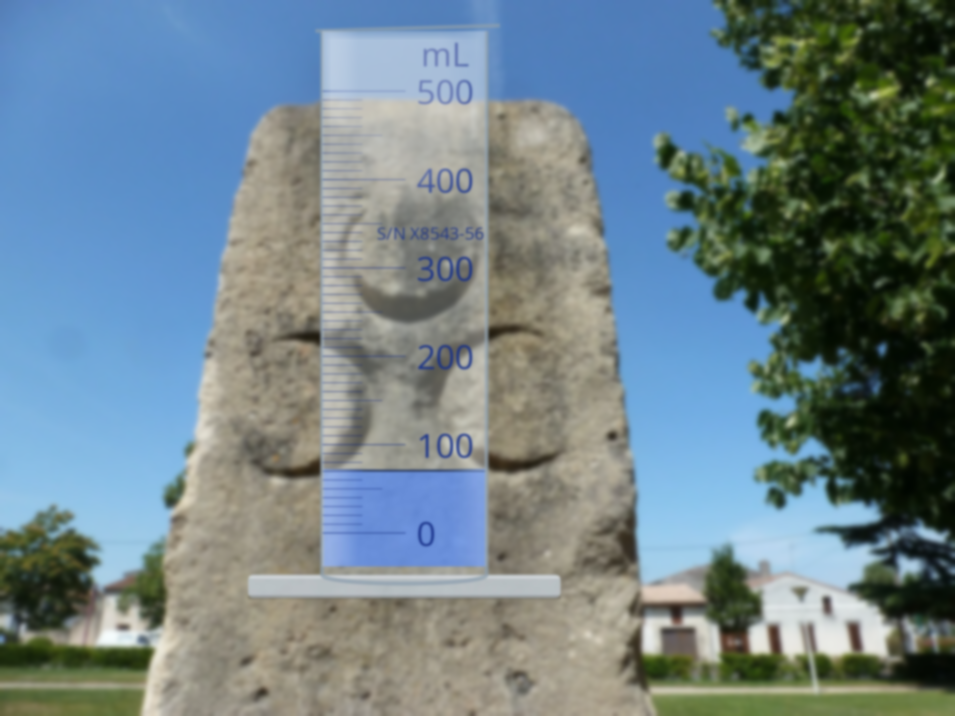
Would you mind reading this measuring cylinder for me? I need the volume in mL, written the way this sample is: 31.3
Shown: 70
